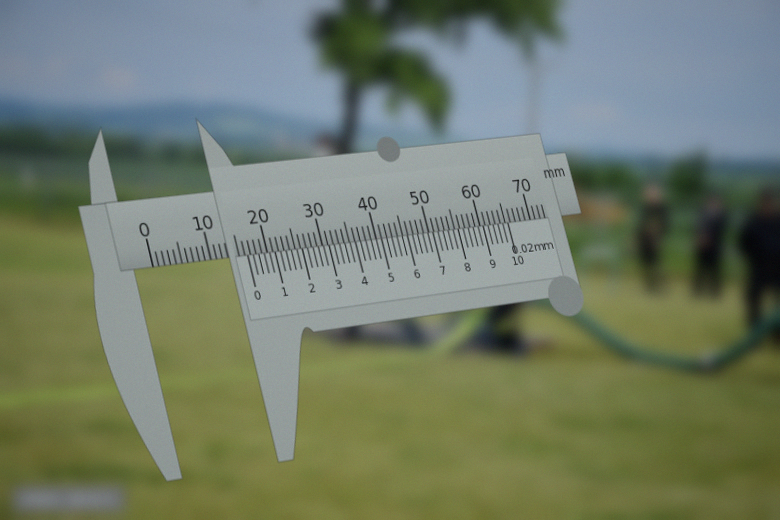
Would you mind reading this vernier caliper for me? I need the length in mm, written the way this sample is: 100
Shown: 16.5
